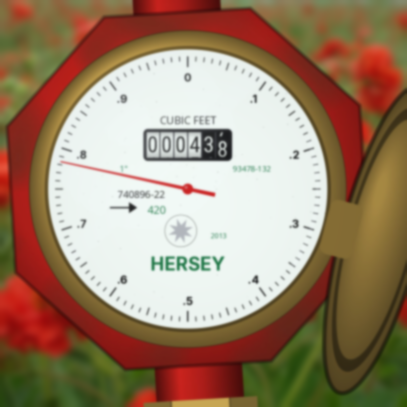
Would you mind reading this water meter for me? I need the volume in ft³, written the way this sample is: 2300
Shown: 437.78
